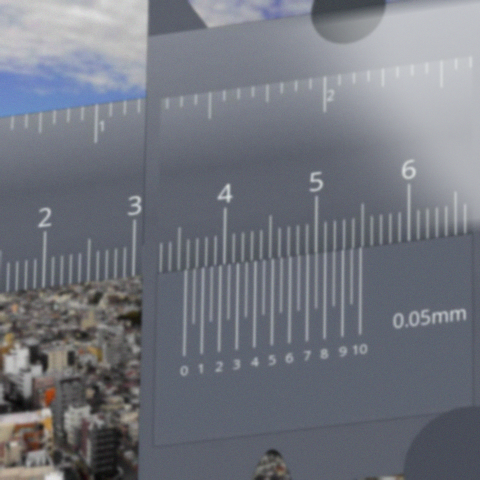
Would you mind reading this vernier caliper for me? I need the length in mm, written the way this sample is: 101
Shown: 35.8
